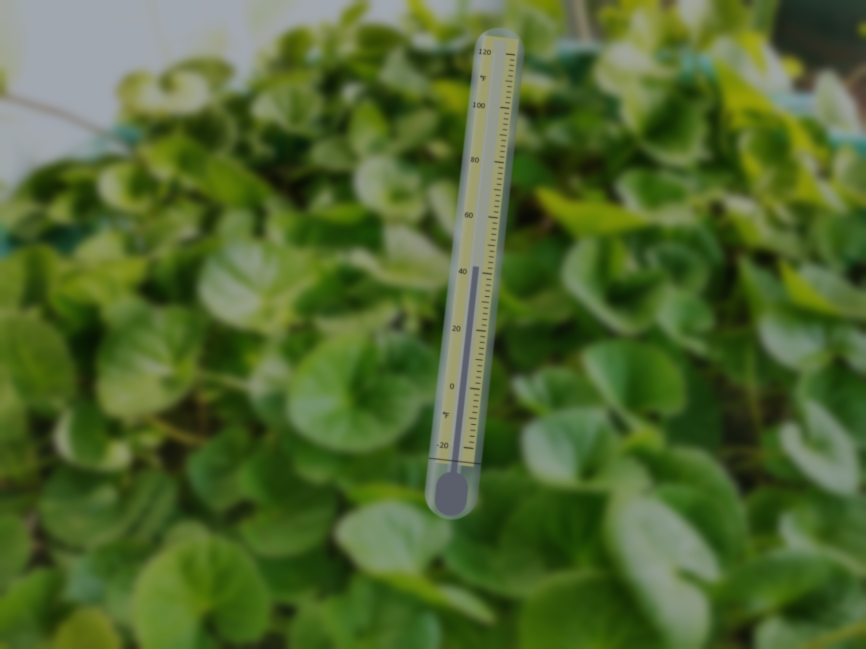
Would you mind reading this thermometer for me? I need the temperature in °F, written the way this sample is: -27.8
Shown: 42
